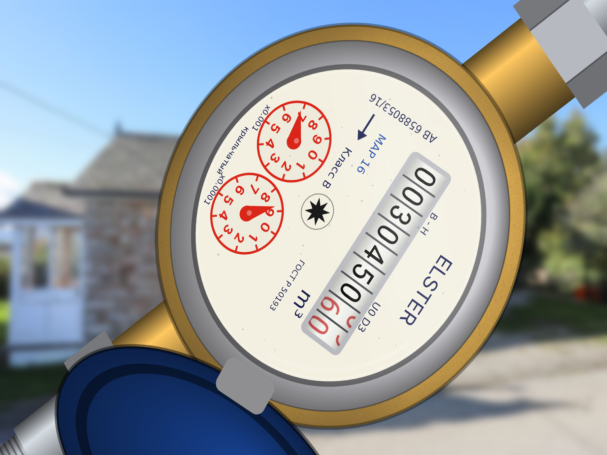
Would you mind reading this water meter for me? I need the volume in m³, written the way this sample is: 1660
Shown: 30450.5968
